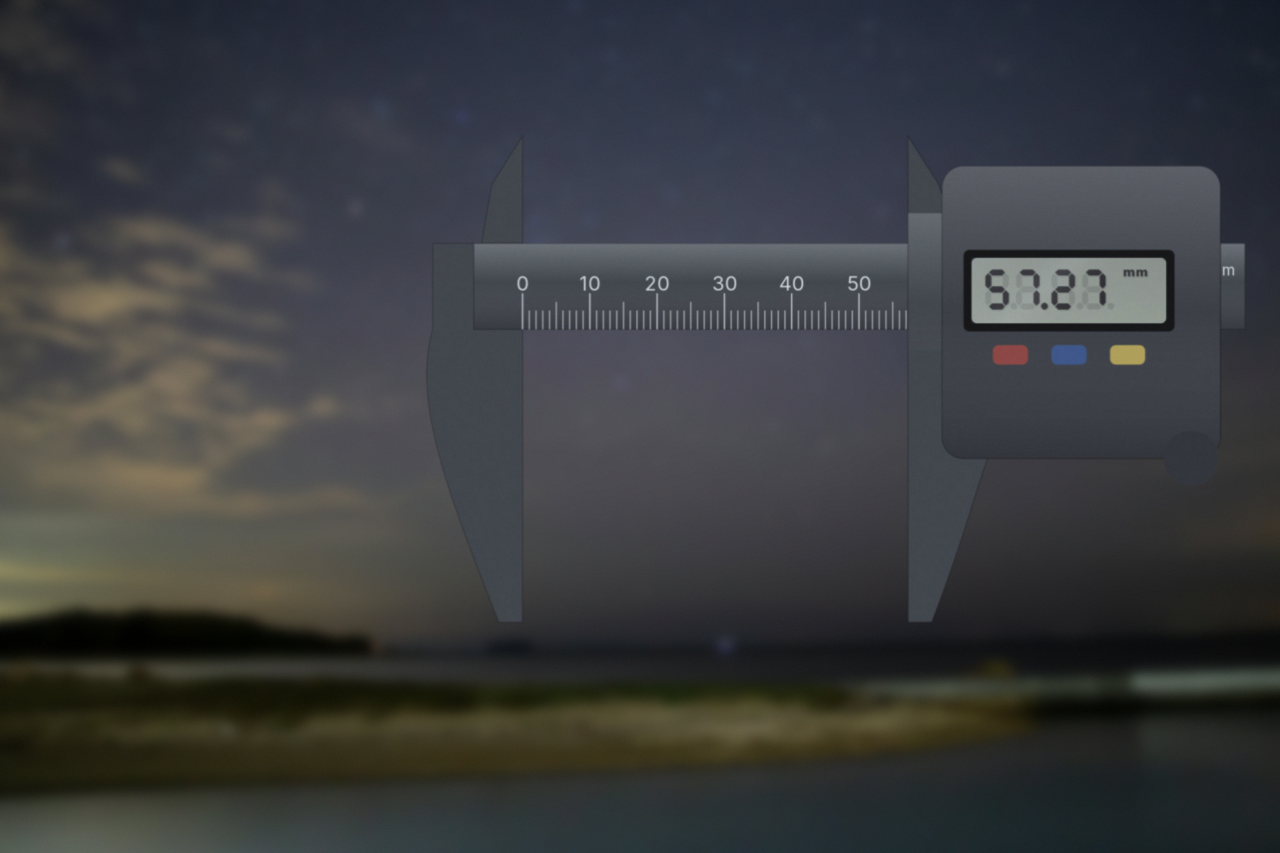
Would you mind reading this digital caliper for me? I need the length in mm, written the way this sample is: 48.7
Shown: 57.27
